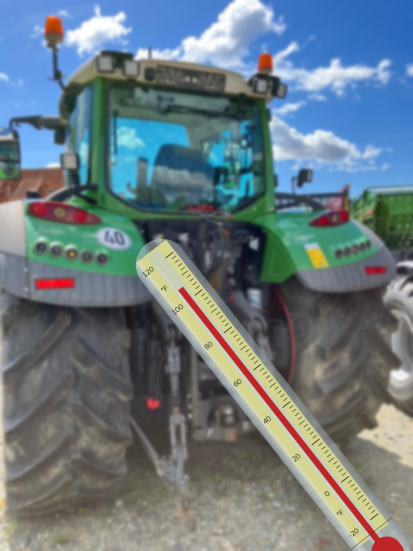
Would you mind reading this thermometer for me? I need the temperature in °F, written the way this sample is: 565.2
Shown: 106
